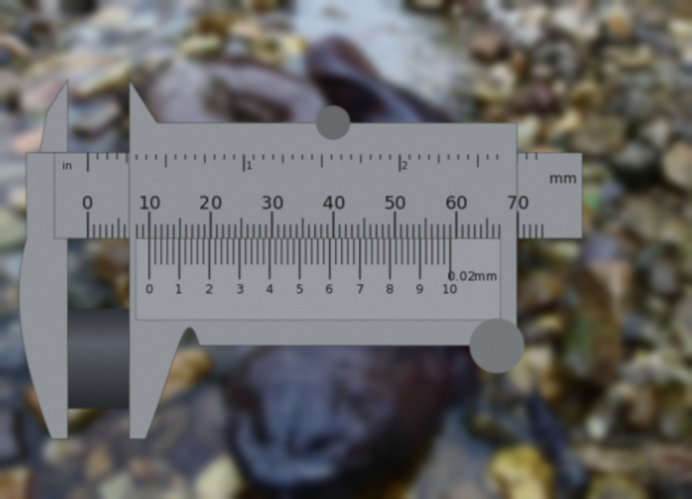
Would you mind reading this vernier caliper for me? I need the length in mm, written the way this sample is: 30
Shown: 10.0
